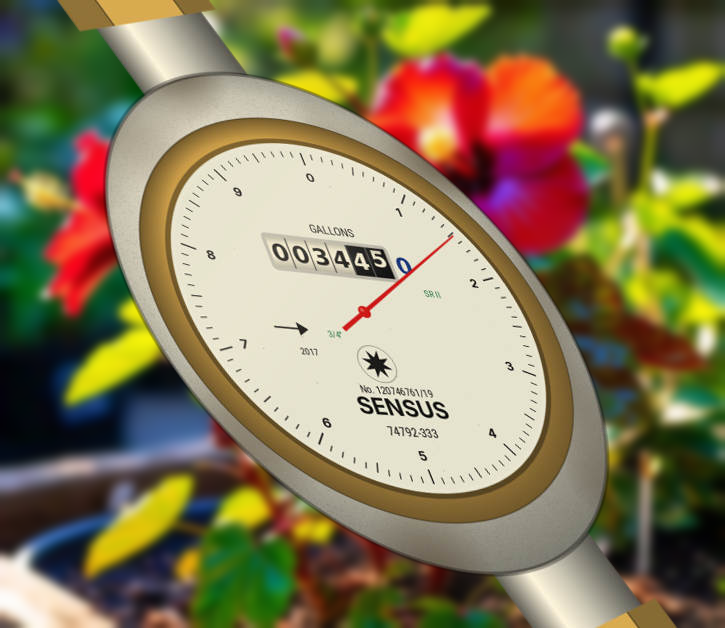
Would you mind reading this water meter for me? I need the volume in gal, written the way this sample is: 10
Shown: 34451.5
